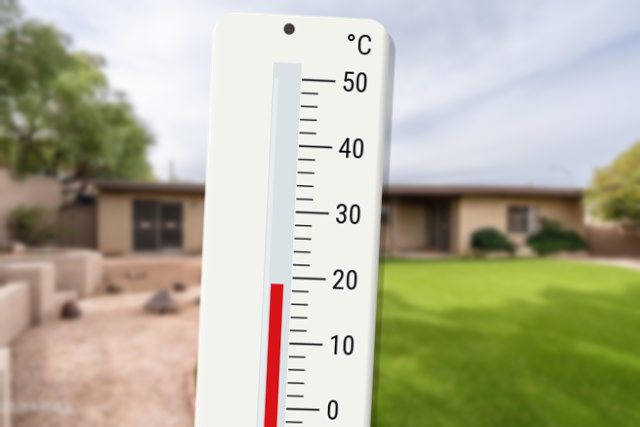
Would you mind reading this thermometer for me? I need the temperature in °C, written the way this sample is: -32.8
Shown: 19
